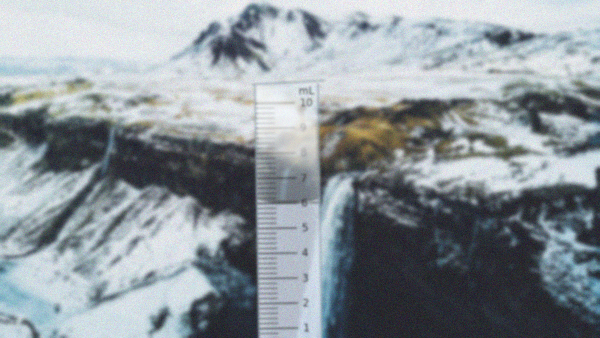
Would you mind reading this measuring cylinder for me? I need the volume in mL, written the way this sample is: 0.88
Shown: 6
